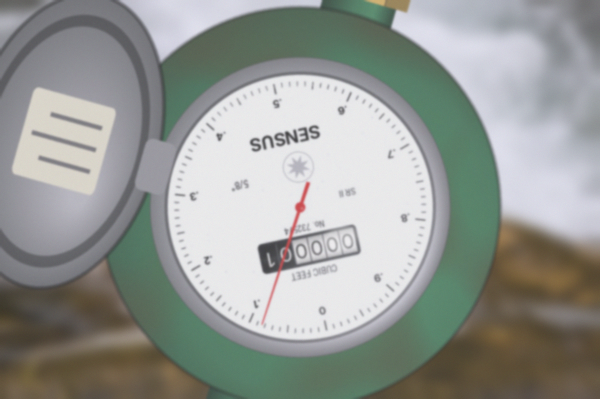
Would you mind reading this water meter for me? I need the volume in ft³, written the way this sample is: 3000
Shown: 1.08
